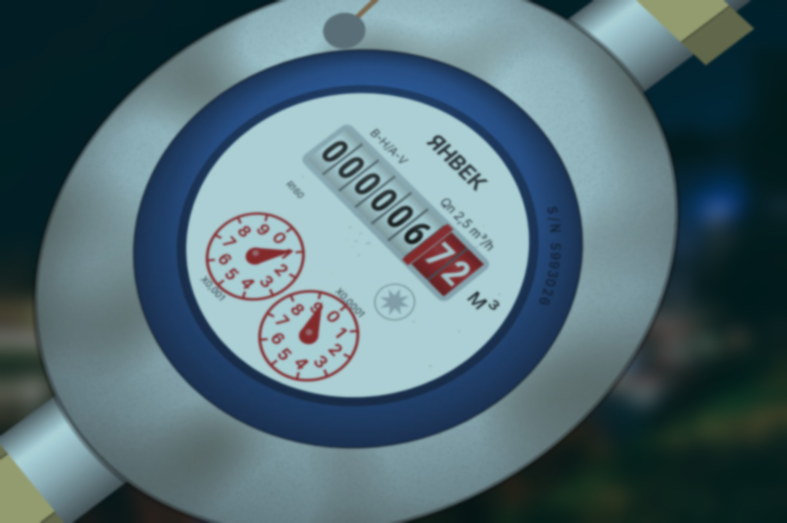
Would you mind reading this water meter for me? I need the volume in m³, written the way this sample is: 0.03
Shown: 6.7209
